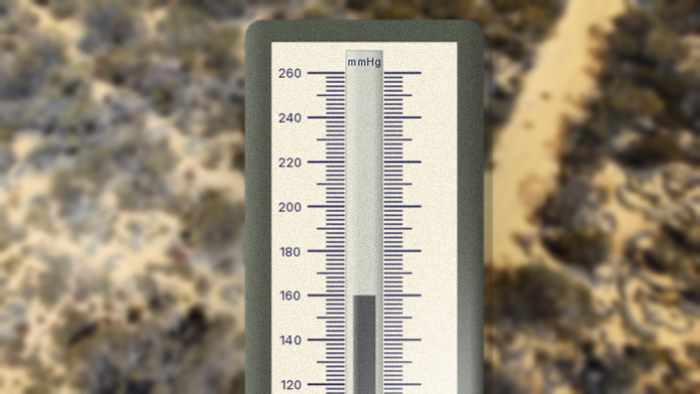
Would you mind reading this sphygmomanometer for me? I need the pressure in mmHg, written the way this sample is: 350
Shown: 160
